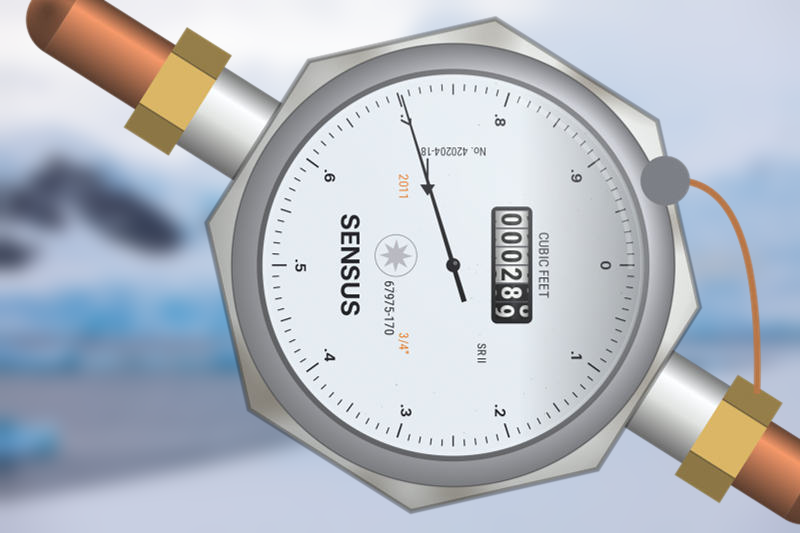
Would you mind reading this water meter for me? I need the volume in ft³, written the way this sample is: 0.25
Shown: 288.70
